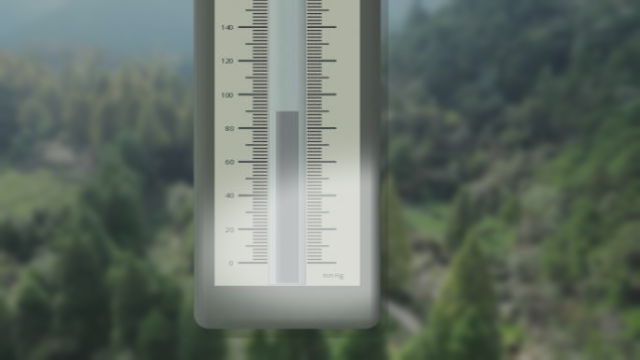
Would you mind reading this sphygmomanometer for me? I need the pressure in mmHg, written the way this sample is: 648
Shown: 90
